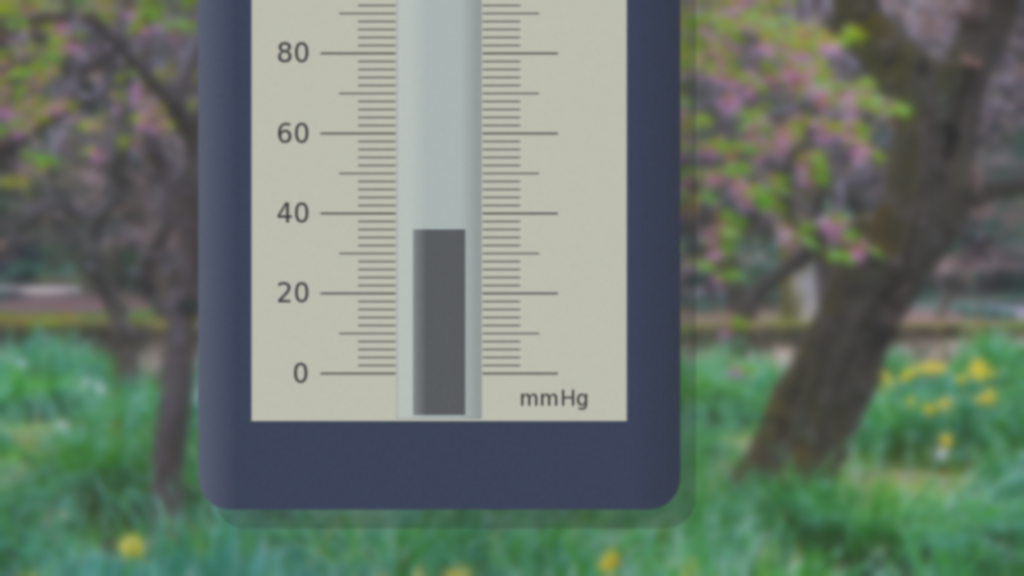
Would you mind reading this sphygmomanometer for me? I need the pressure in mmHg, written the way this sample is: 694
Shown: 36
